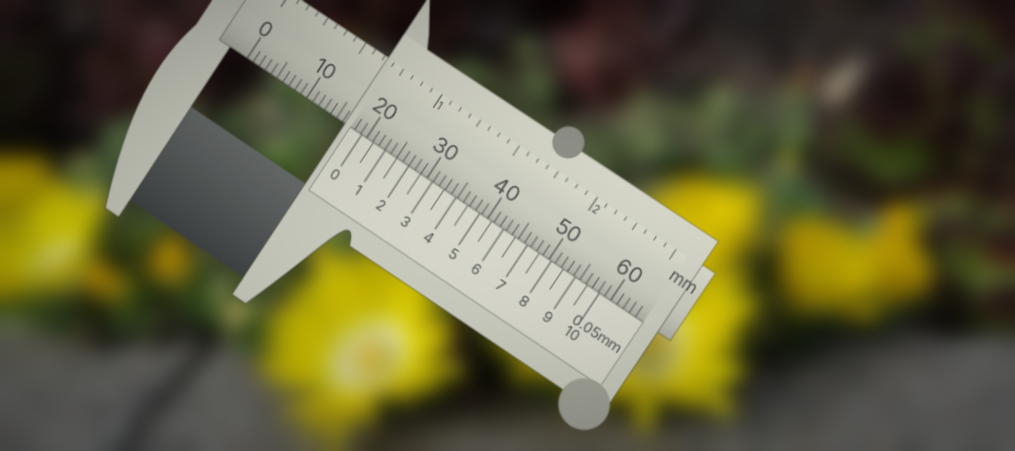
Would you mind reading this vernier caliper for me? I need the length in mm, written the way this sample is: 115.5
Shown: 19.2
